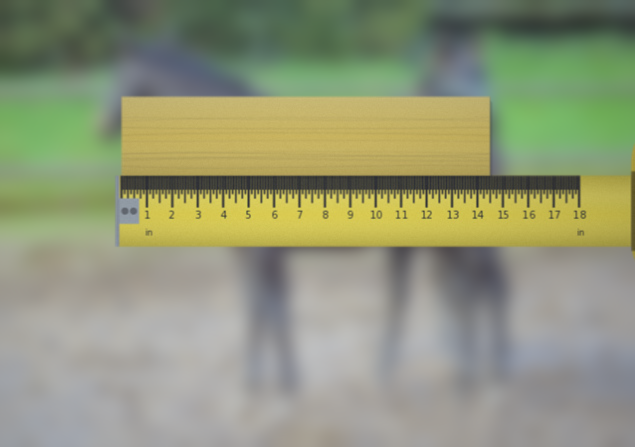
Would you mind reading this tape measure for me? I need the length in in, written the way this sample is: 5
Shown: 14.5
